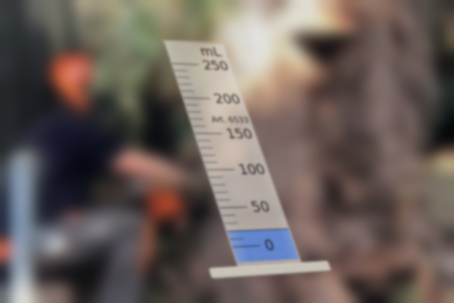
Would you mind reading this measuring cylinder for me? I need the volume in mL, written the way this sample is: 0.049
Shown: 20
